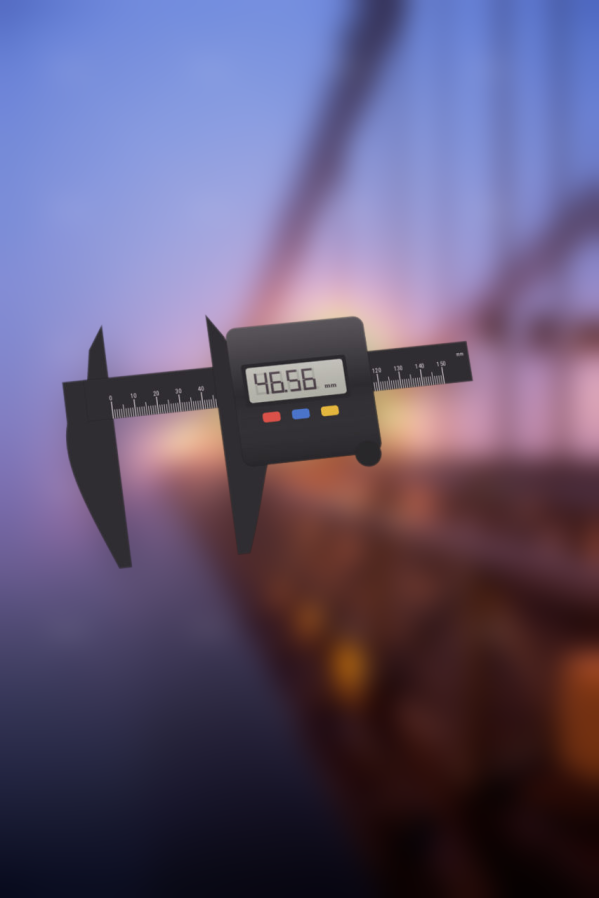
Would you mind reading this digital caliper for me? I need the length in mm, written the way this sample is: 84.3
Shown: 46.56
